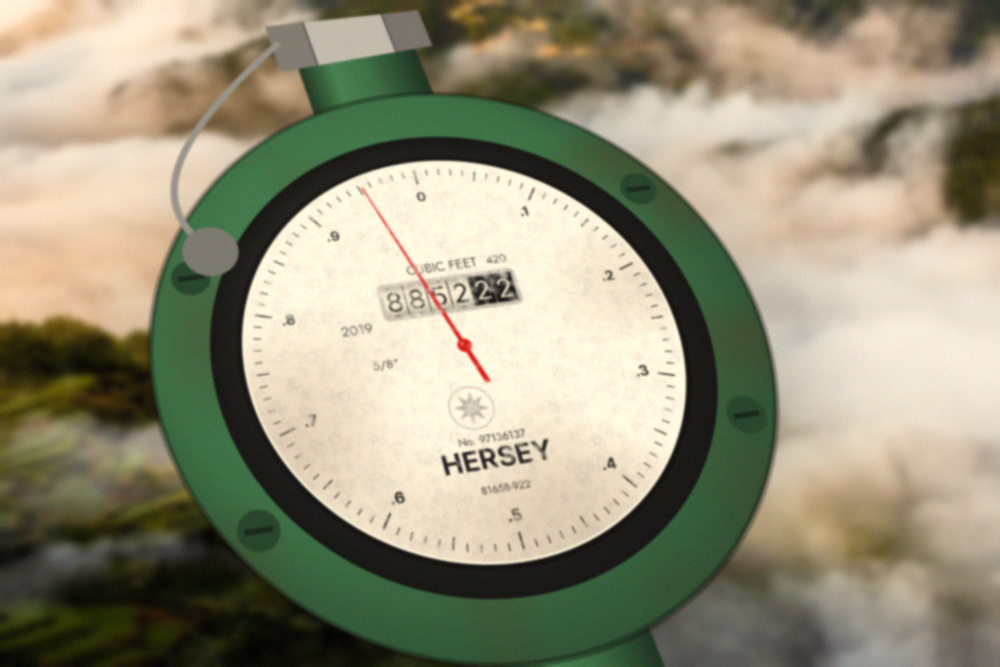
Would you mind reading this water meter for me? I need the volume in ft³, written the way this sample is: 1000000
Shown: 885221.95
